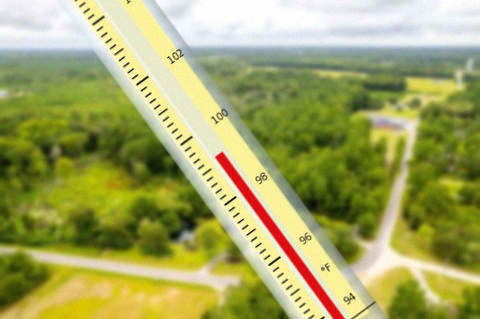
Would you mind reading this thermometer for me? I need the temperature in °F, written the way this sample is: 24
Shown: 99.2
